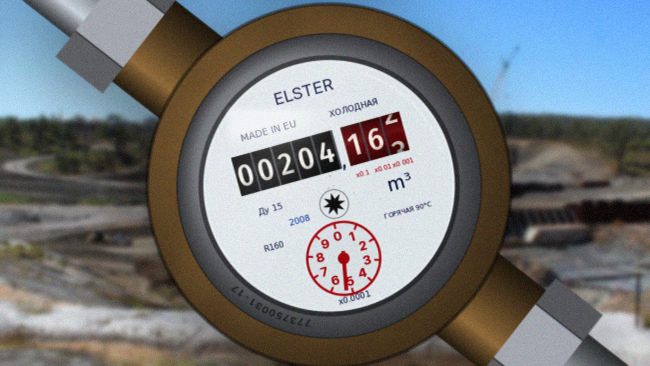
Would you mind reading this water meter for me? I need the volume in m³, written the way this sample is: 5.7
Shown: 204.1625
